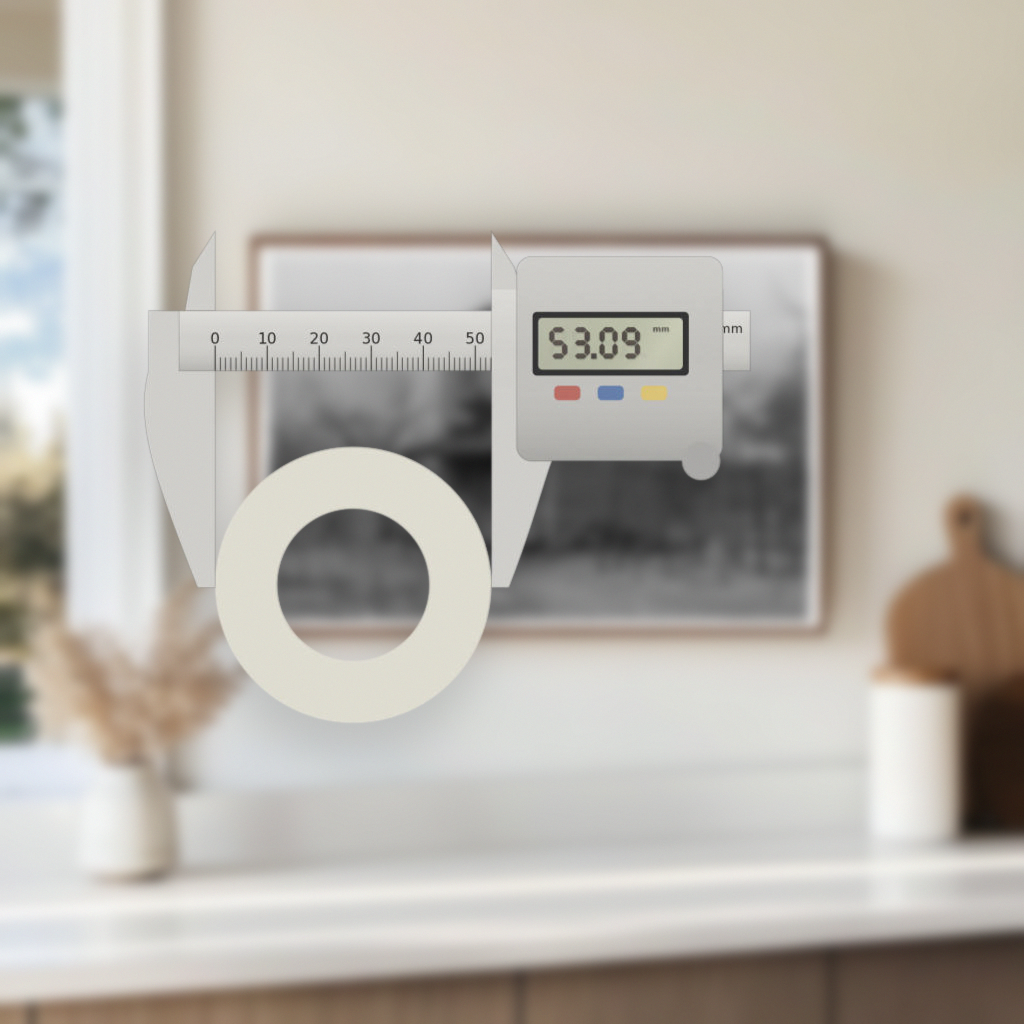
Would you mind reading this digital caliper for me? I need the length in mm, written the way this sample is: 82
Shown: 53.09
